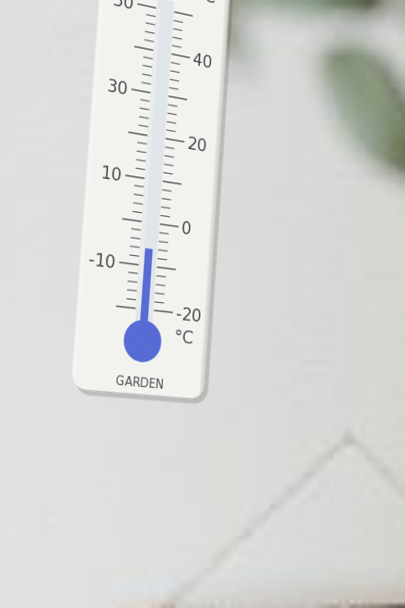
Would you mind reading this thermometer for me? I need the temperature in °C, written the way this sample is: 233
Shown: -6
